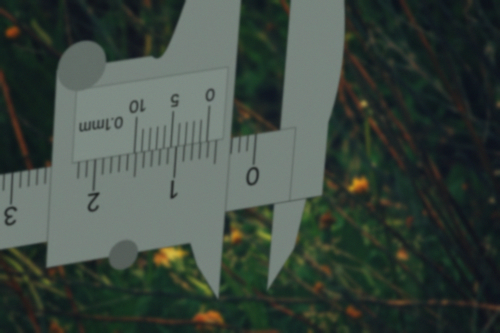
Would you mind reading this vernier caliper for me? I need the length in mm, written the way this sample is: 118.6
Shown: 6.2
